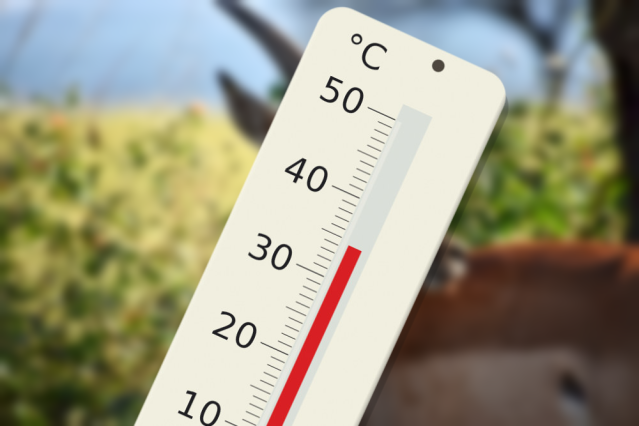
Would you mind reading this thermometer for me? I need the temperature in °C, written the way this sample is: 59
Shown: 34.5
